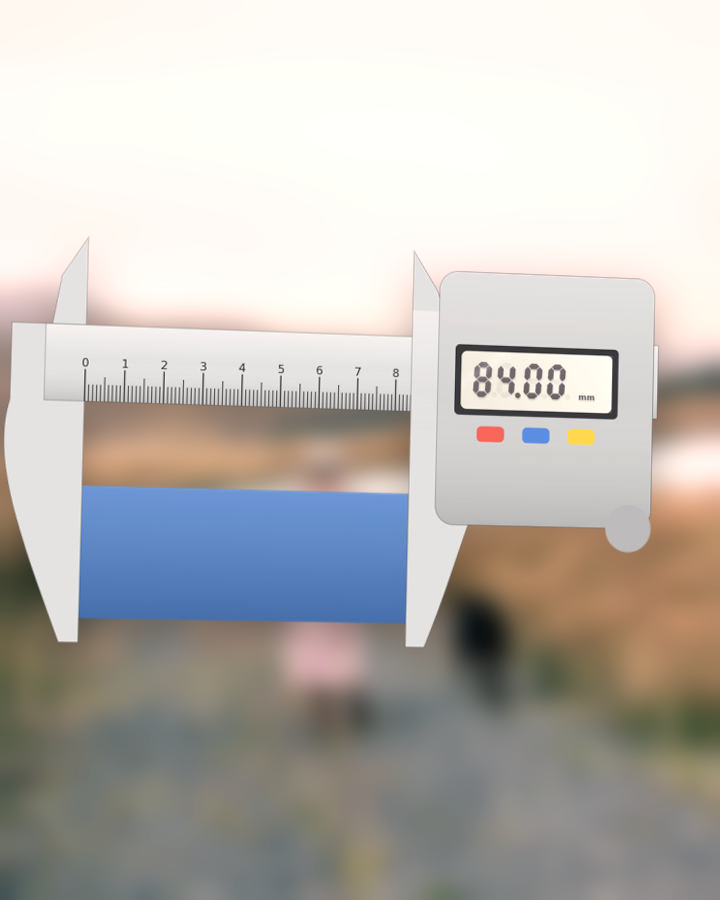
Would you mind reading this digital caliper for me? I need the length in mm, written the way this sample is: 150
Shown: 84.00
